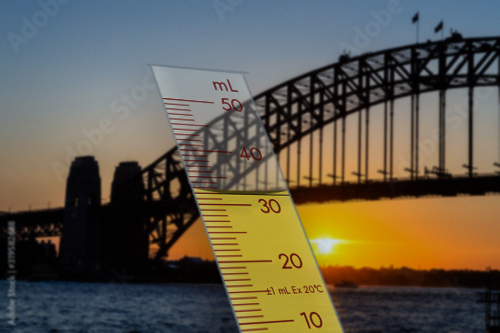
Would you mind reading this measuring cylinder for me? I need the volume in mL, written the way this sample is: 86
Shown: 32
